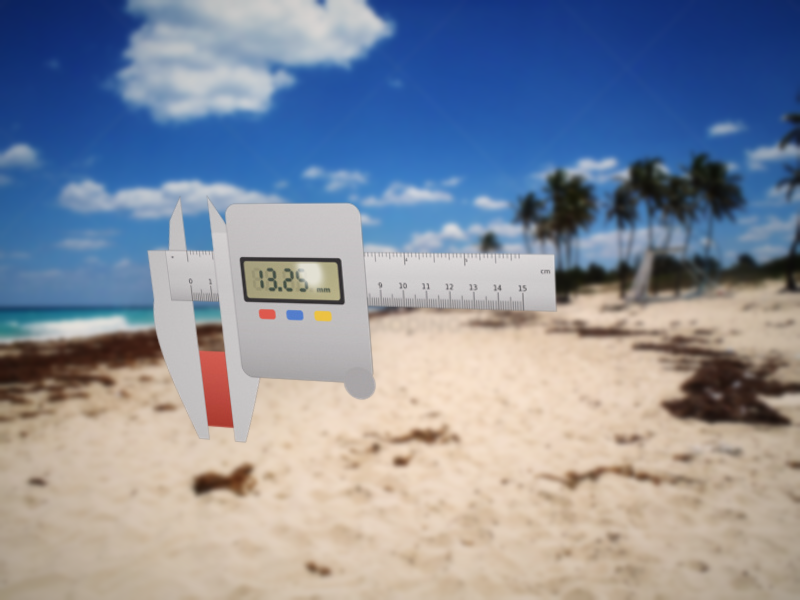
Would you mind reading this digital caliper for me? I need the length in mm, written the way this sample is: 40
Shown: 13.25
